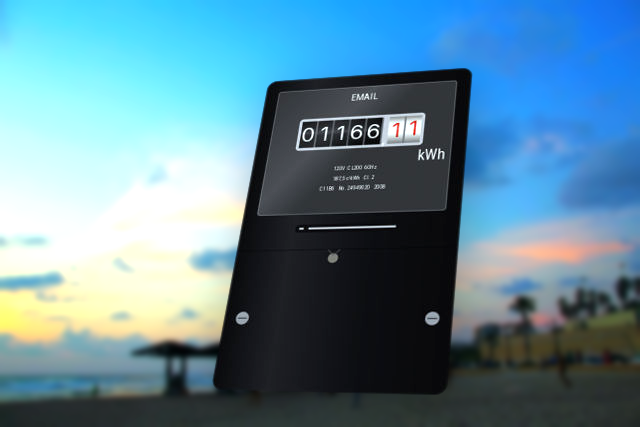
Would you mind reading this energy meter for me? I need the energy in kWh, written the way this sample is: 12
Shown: 1166.11
